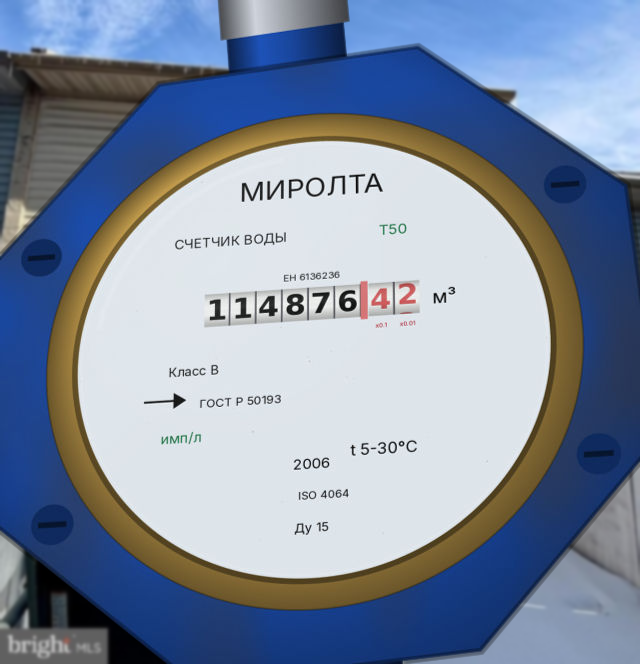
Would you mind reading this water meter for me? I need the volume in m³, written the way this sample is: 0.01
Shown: 114876.42
